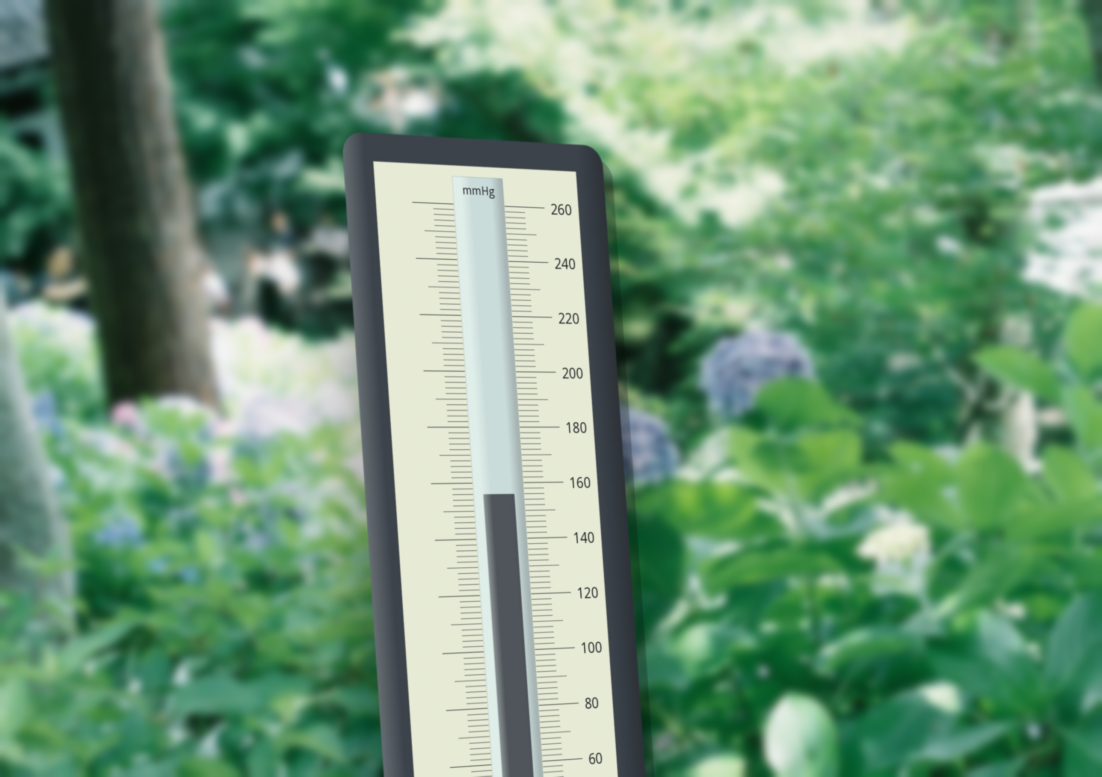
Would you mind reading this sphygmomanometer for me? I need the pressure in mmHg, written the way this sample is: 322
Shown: 156
